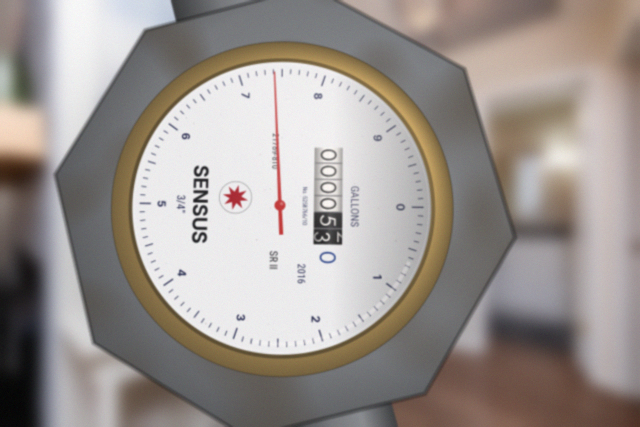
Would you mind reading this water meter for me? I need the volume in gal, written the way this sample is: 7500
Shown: 527.4
